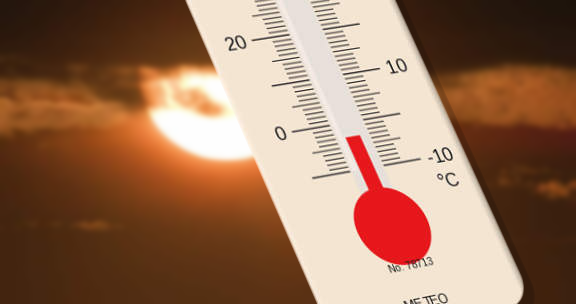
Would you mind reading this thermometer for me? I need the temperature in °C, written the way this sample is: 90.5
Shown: -3
